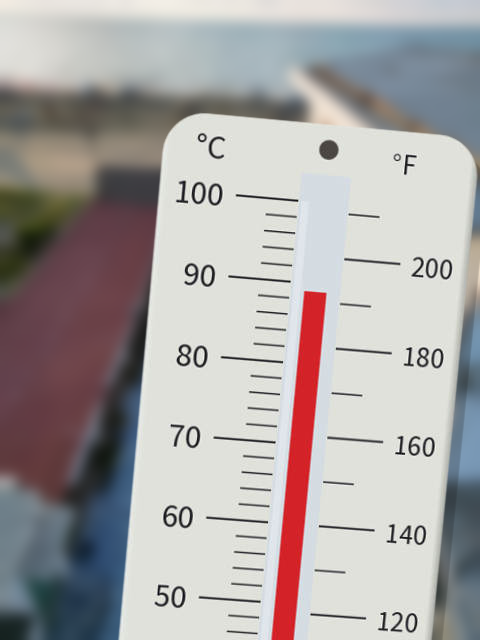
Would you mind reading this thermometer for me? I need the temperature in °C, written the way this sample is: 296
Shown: 89
